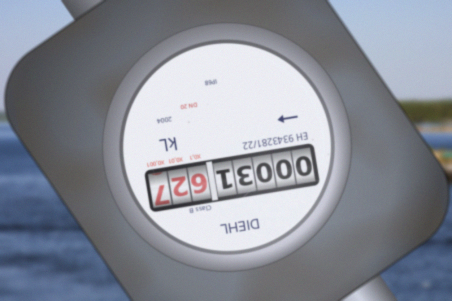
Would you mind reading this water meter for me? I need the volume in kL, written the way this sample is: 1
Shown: 31.627
